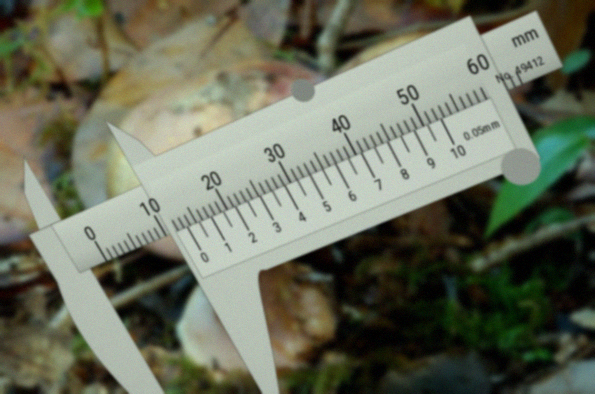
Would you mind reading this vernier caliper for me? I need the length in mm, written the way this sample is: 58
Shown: 13.5
